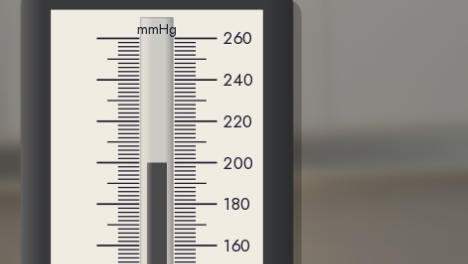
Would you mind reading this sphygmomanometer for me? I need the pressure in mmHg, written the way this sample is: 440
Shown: 200
